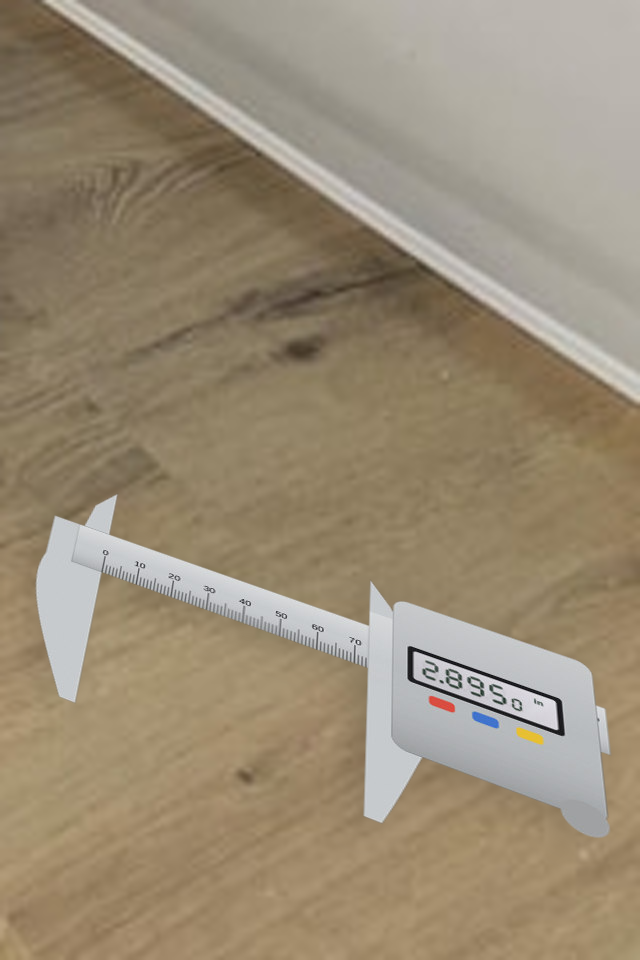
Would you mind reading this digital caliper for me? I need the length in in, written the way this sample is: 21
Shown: 2.8950
